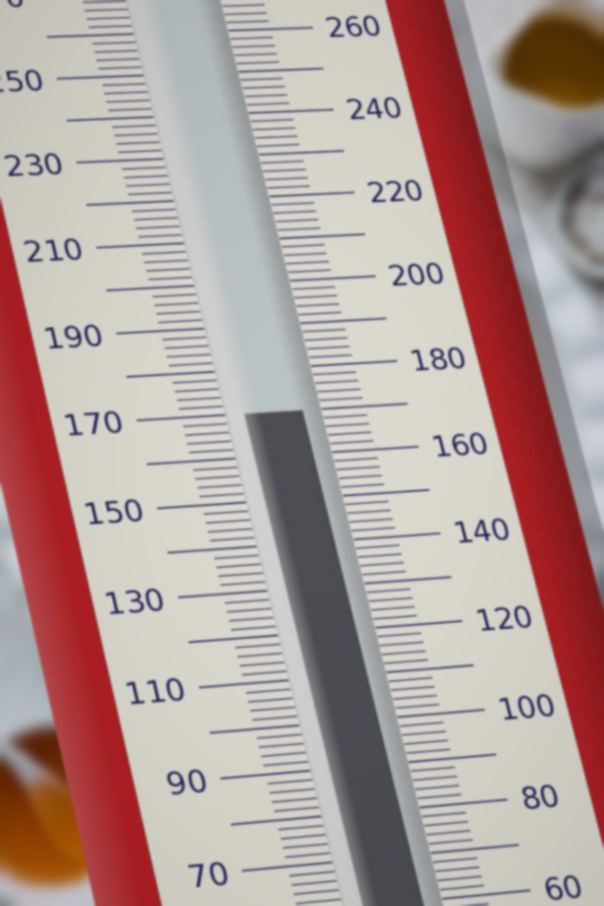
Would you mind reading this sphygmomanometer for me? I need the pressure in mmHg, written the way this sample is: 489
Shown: 170
